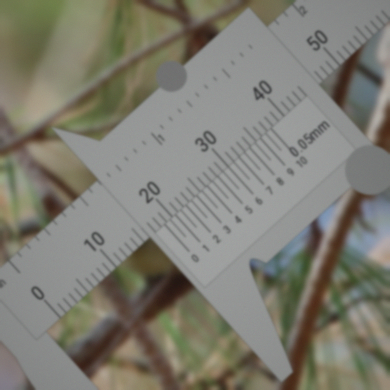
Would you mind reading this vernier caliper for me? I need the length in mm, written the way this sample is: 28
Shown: 18.6
